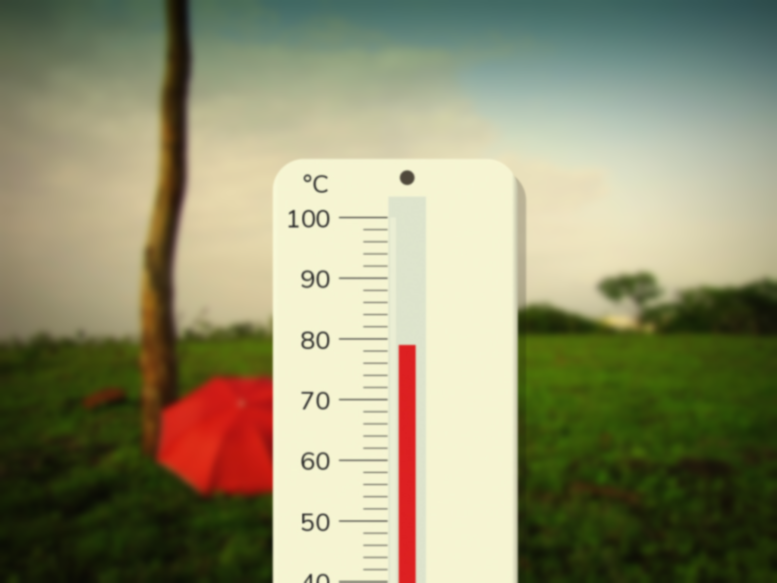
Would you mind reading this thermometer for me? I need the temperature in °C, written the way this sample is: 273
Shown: 79
